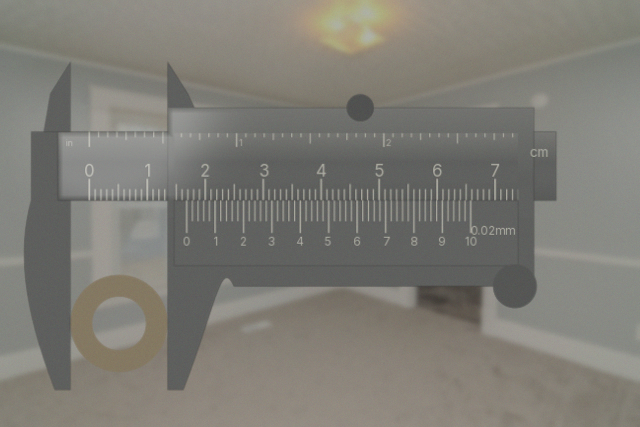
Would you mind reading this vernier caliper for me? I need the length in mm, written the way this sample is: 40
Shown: 16.8
